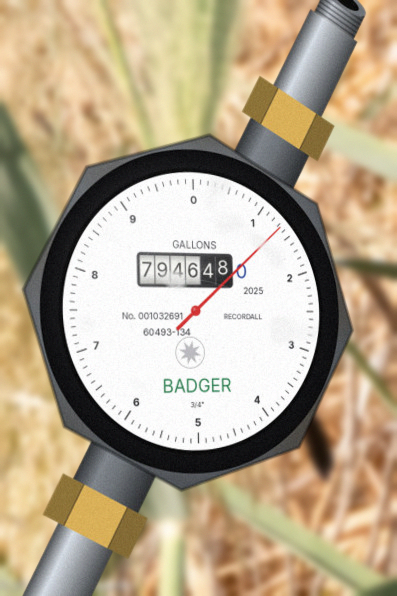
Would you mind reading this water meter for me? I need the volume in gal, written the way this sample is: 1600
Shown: 7946481.3
